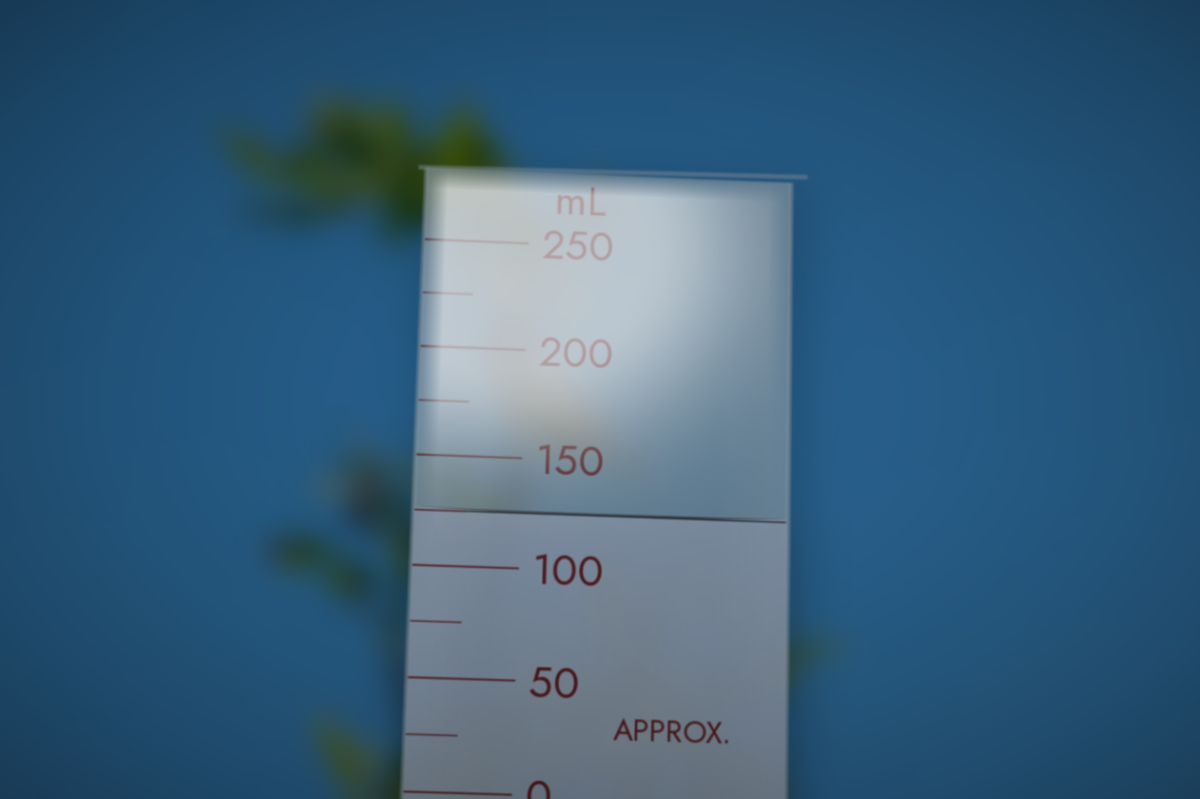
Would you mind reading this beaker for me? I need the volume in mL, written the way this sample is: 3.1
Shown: 125
